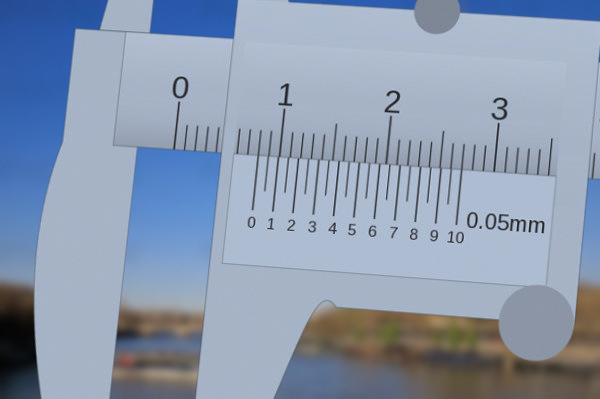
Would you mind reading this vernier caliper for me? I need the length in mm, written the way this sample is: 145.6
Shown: 8.0
